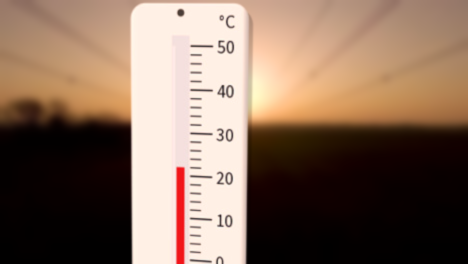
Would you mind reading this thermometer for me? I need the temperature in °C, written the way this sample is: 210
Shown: 22
